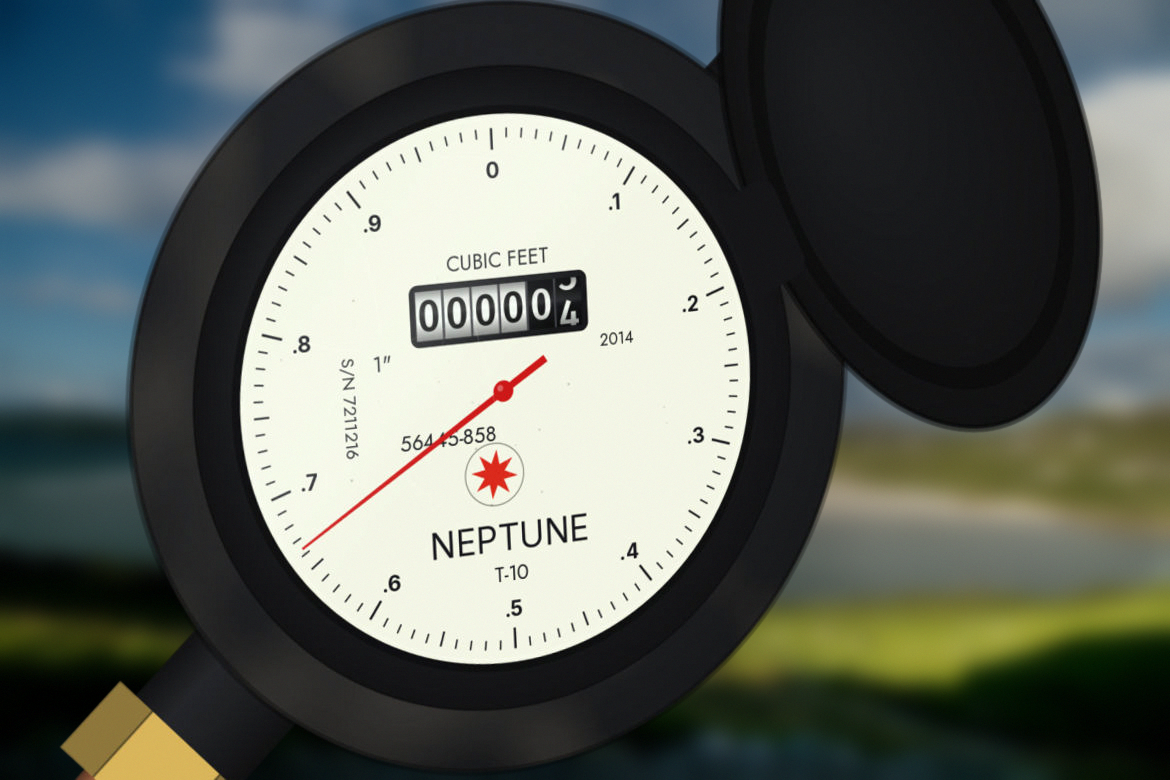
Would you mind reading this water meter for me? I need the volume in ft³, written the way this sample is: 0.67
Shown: 3.66
